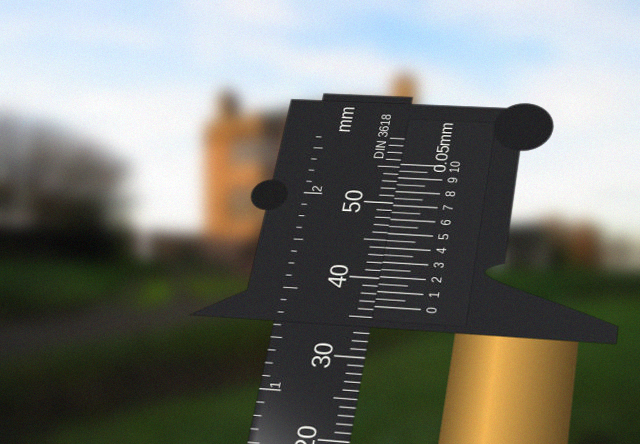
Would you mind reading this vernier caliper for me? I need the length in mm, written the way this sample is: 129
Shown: 36.4
